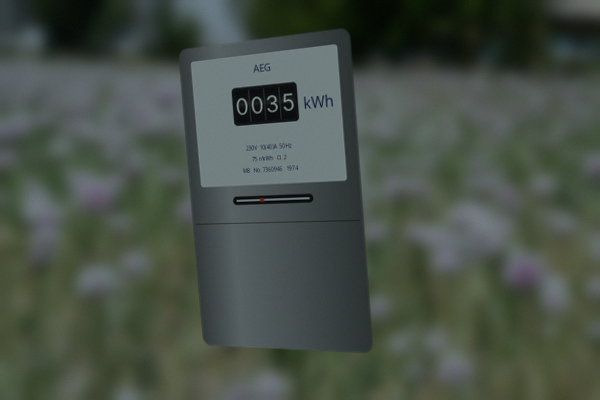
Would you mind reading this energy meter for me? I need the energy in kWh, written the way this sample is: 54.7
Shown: 35
